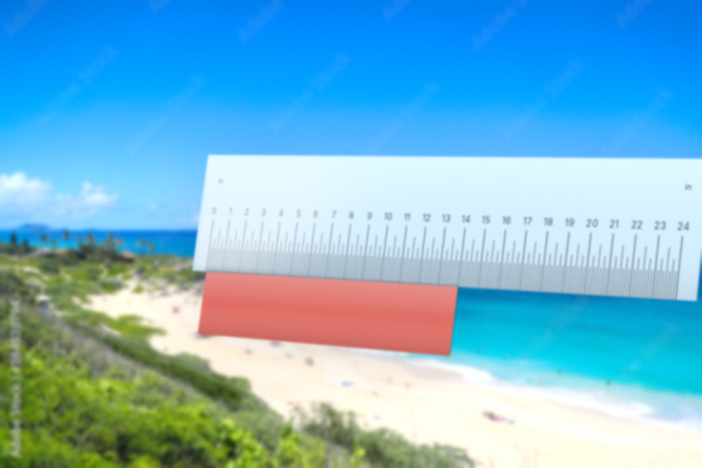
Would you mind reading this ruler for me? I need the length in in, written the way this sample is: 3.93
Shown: 14
